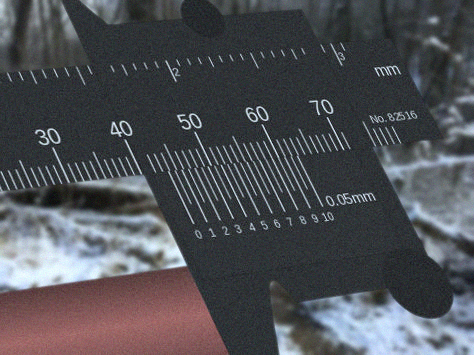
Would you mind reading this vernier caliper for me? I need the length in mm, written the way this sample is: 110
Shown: 43.8
